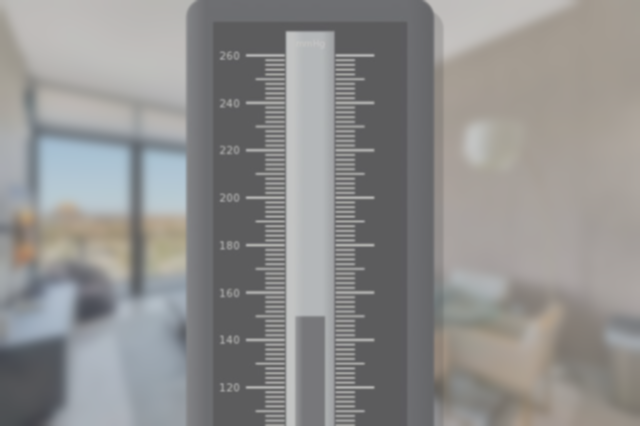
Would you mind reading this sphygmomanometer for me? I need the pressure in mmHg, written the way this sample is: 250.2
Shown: 150
